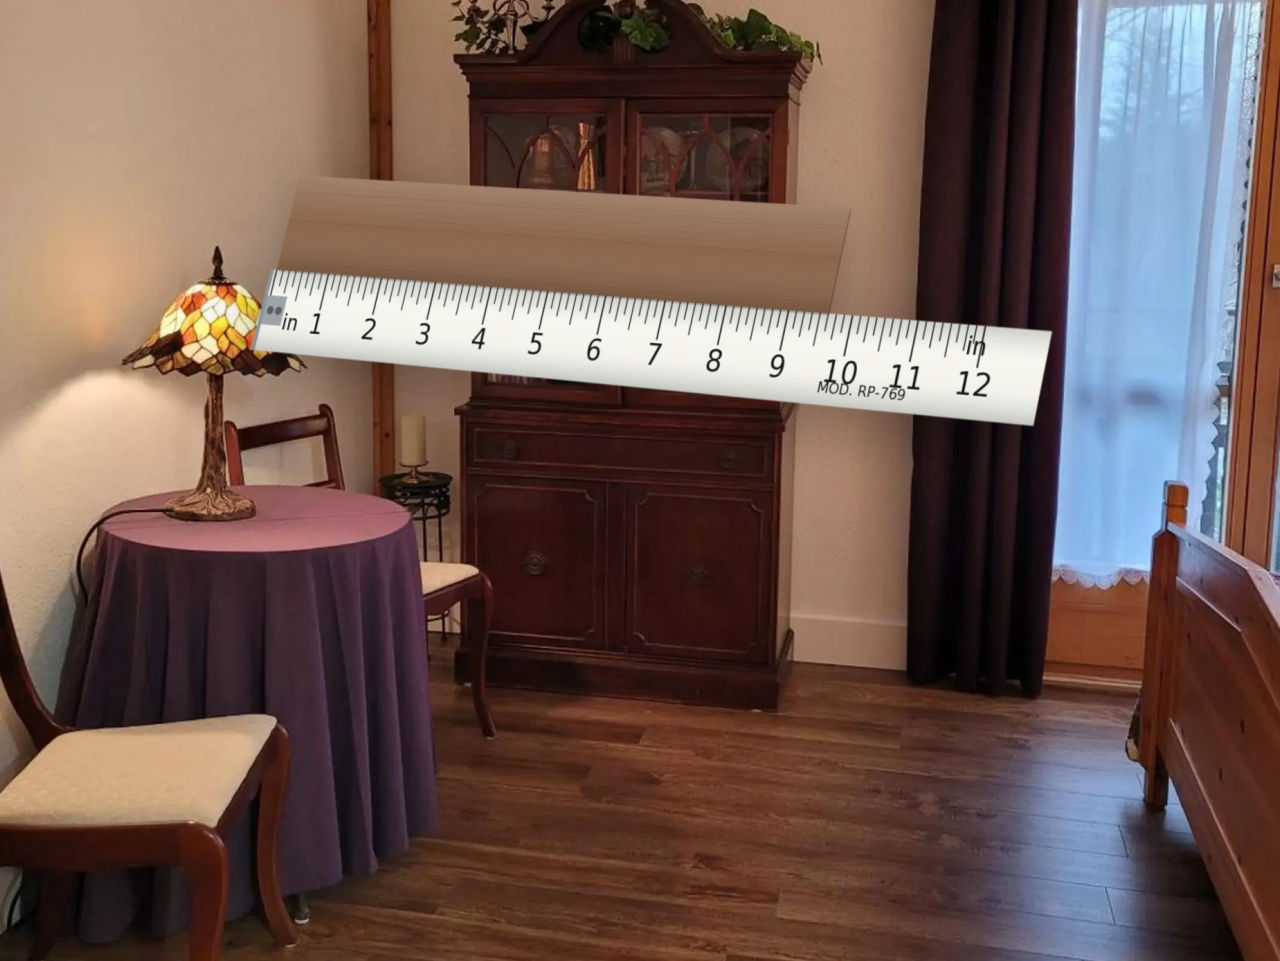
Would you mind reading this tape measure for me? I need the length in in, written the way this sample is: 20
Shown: 9.625
